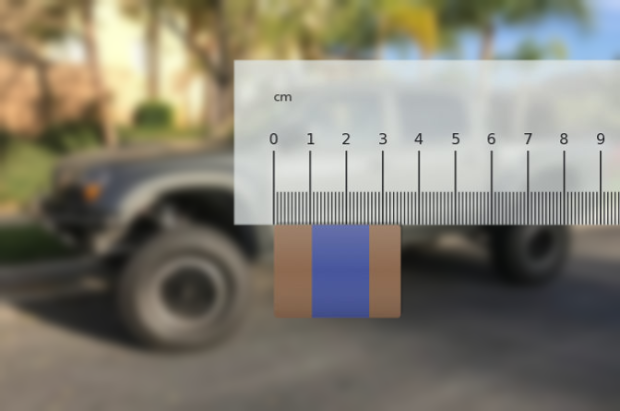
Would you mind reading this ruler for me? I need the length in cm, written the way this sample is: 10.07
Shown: 3.5
